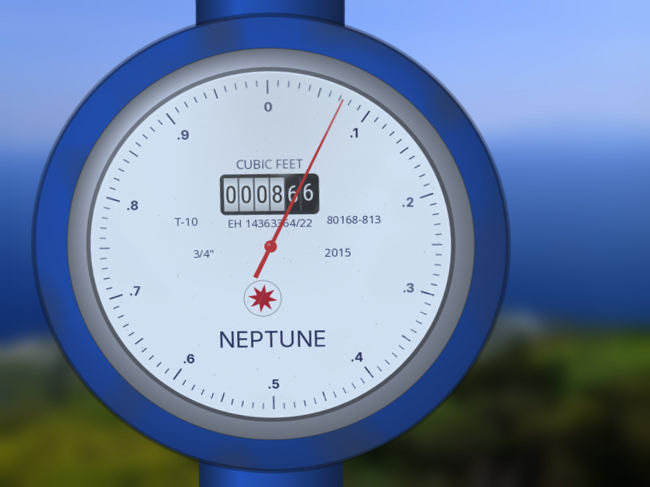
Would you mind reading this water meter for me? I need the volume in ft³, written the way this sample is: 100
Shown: 866.07
